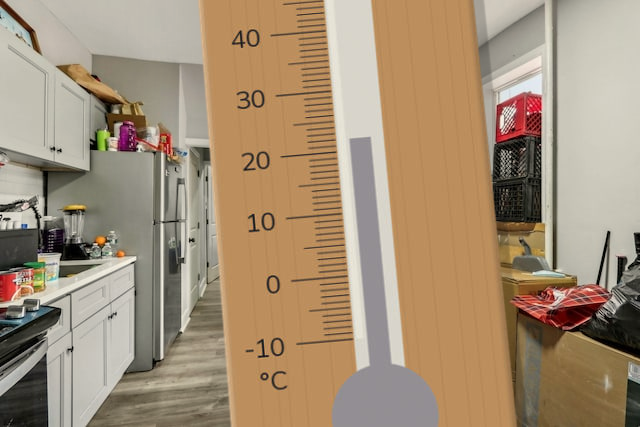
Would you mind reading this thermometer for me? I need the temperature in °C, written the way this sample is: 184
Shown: 22
